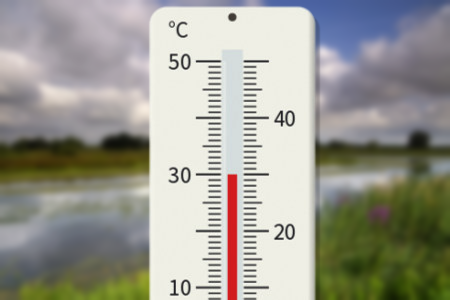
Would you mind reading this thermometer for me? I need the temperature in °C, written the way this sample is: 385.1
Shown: 30
